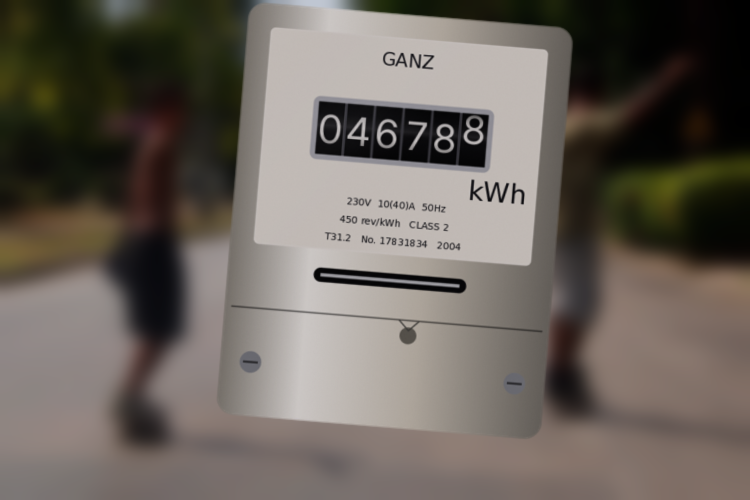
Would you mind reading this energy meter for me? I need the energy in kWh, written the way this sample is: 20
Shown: 46788
